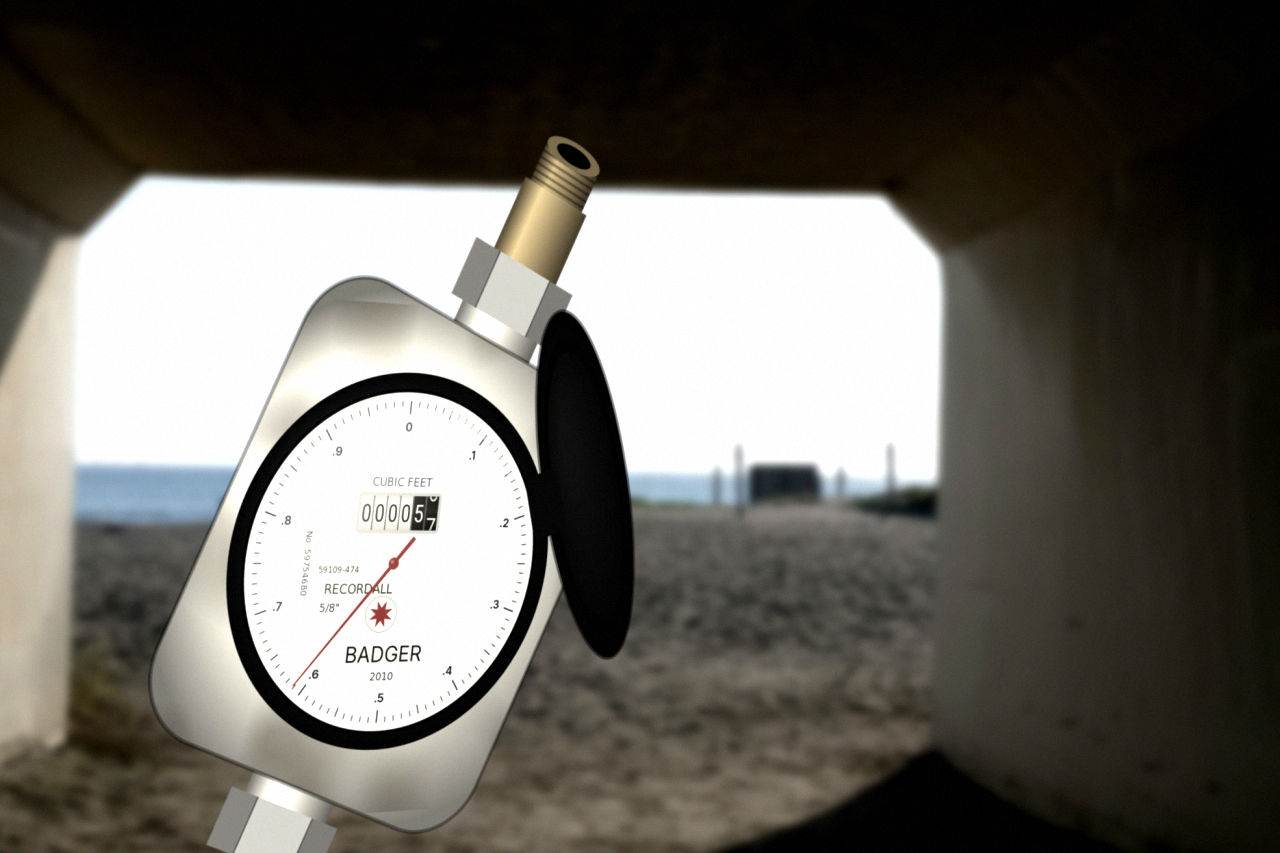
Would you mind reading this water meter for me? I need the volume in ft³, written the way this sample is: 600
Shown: 56.61
